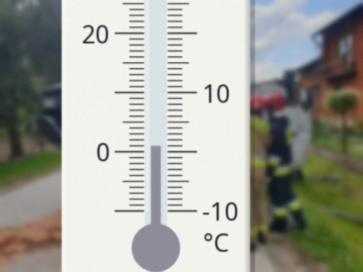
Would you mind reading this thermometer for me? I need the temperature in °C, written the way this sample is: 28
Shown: 1
